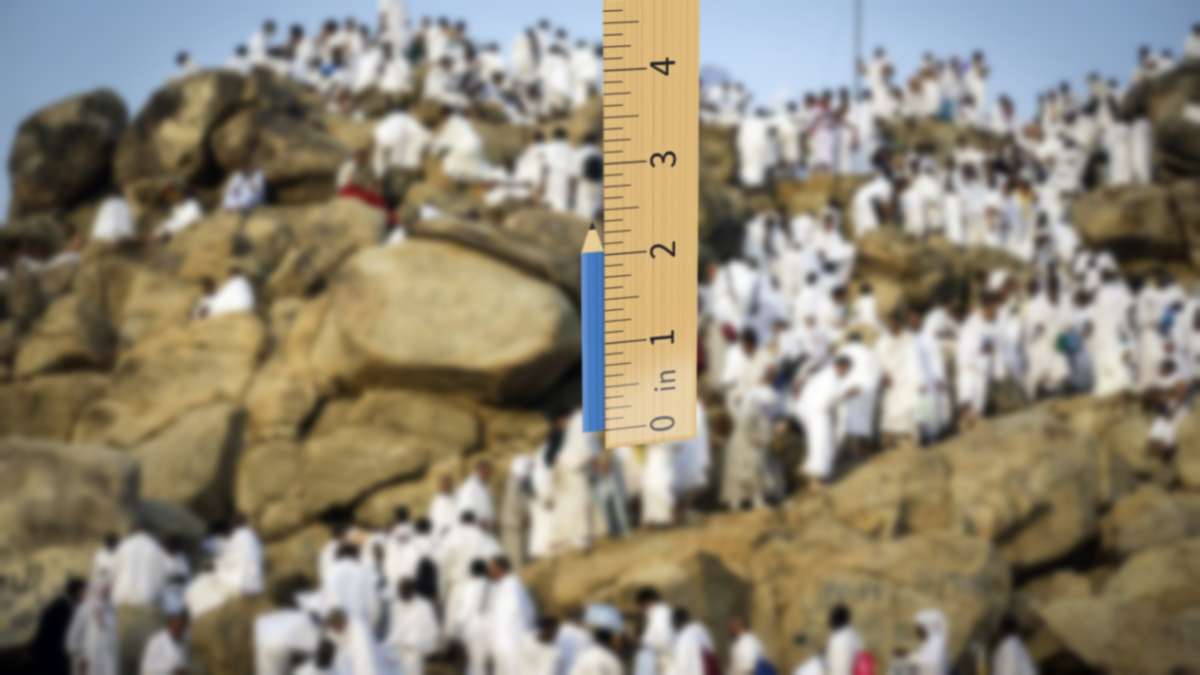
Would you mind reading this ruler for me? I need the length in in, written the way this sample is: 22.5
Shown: 2.375
